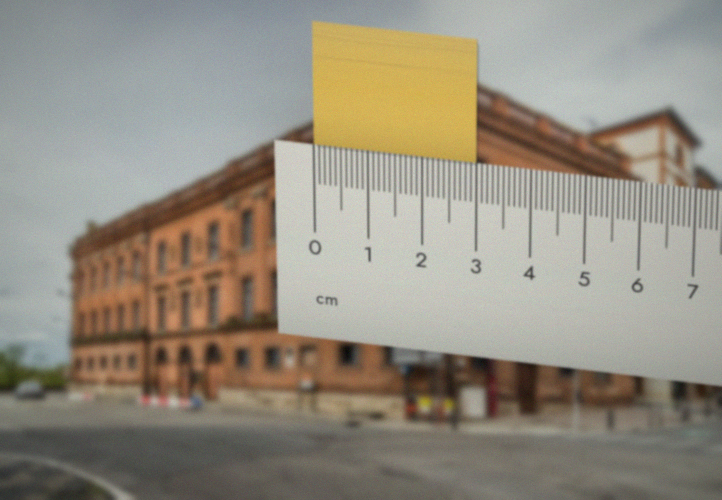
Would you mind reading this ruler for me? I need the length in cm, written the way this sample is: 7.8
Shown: 3
